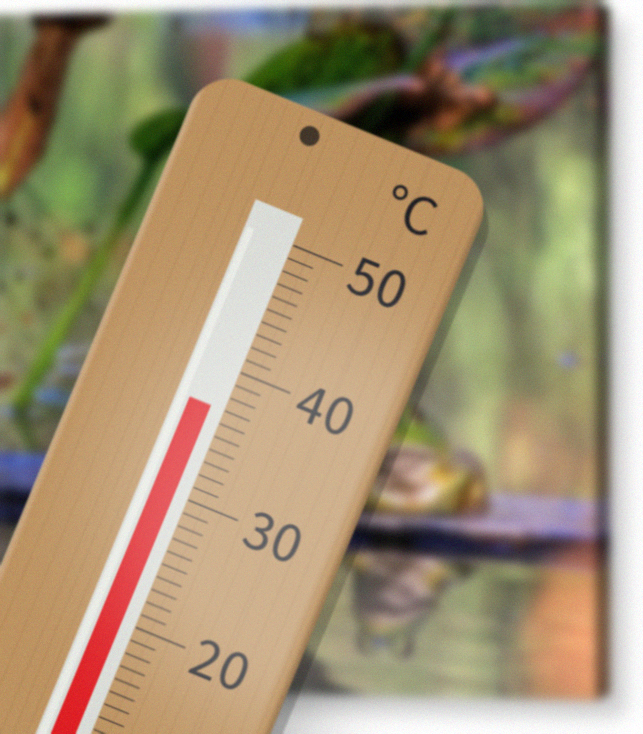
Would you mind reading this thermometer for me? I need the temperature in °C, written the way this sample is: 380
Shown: 37
